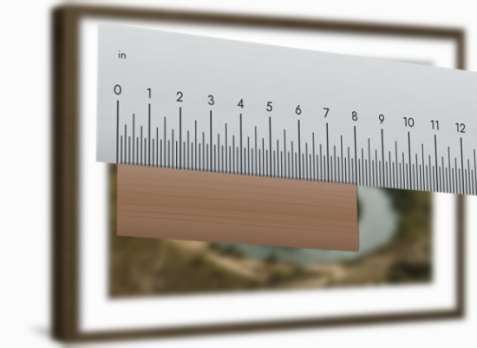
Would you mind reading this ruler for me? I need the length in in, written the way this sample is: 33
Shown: 8
